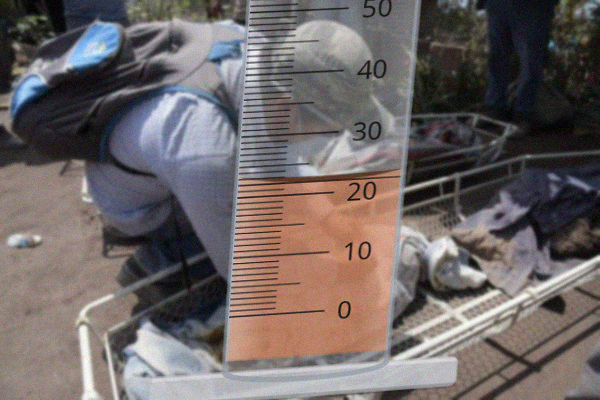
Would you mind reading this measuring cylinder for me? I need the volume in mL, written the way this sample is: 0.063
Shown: 22
